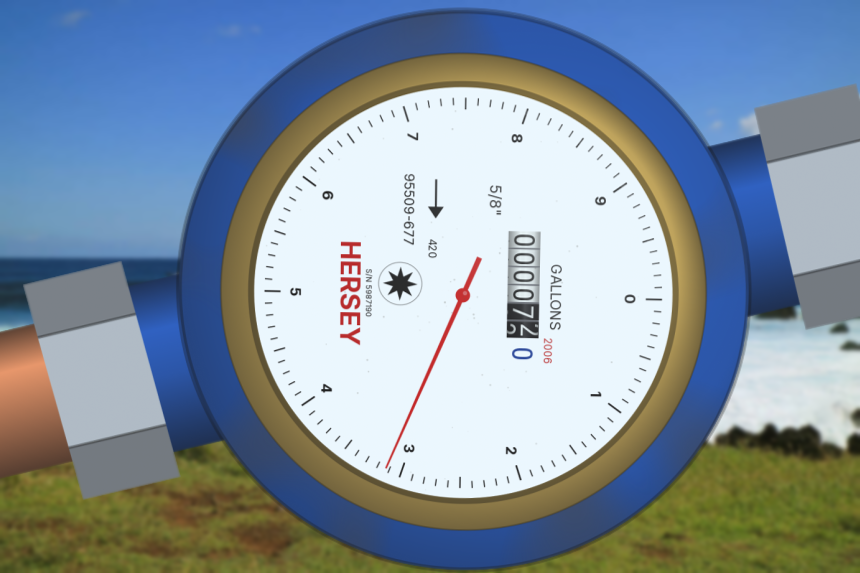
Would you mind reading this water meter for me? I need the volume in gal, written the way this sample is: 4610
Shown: 723.1
